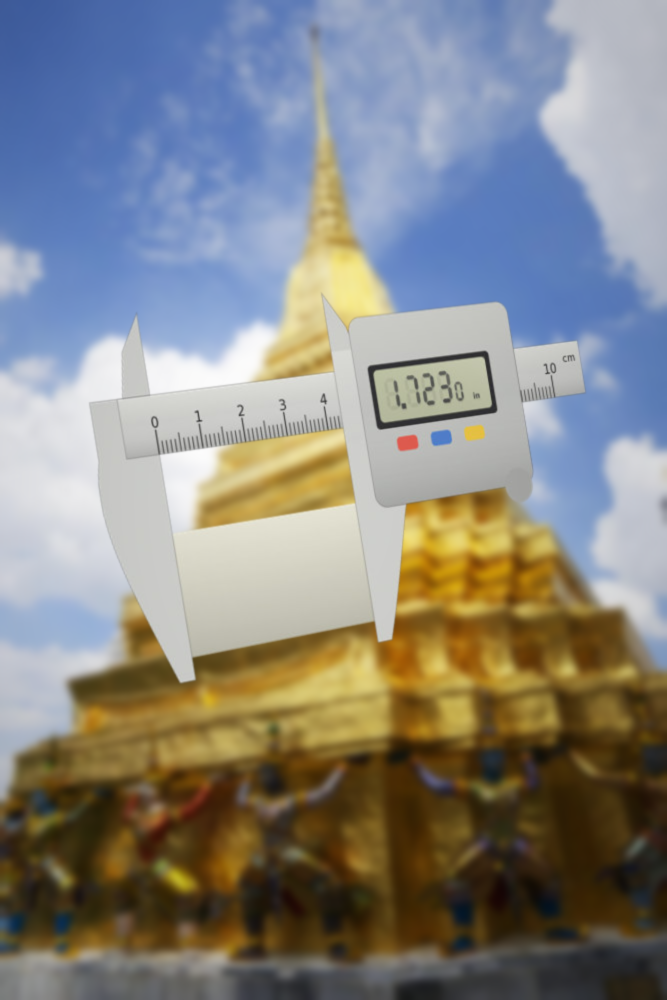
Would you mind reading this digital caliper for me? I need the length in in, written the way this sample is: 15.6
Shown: 1.7230
